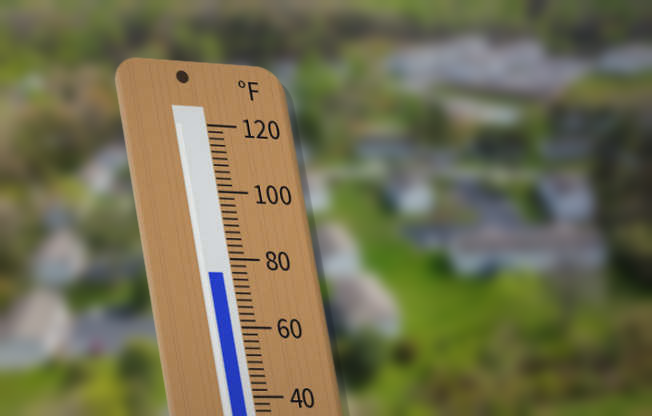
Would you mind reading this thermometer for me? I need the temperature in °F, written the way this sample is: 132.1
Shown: 76
